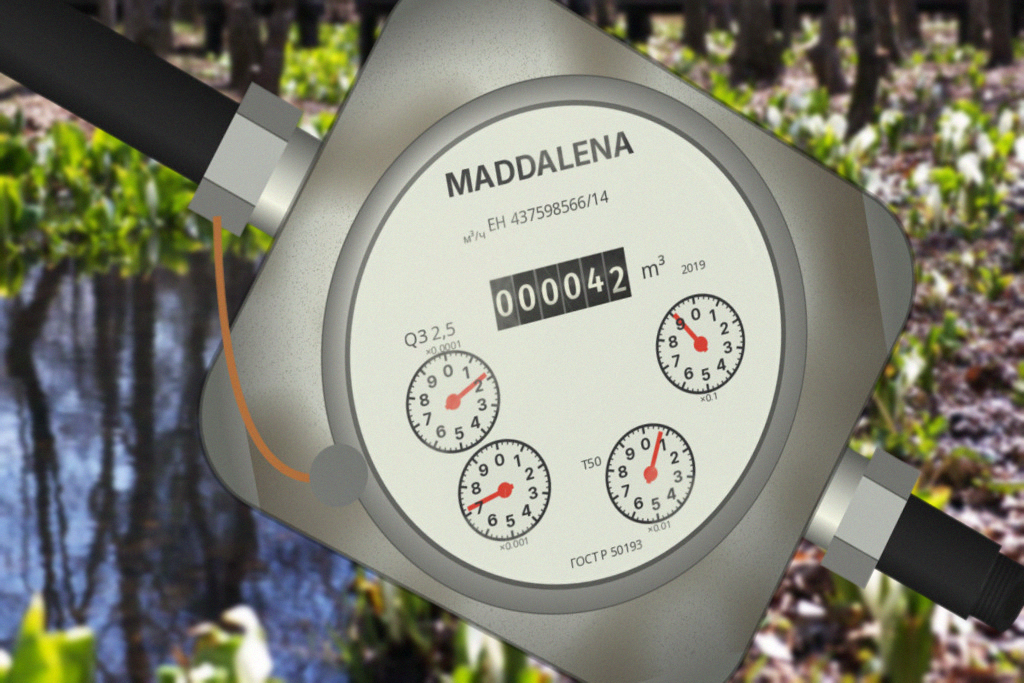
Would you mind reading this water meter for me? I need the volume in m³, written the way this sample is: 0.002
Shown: 41.9071
